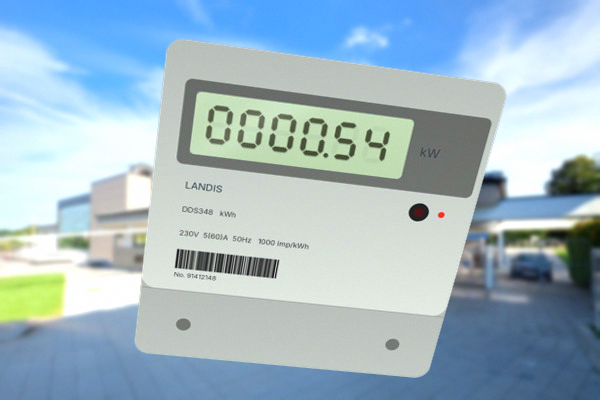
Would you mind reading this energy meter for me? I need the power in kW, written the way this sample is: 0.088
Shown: 0.54
